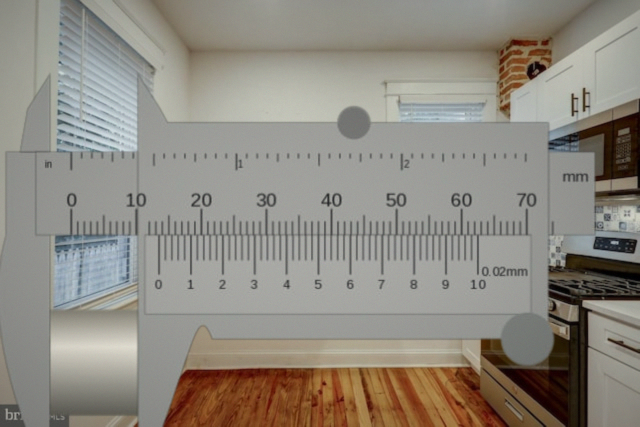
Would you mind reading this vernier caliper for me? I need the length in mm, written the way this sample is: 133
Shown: 13.5
